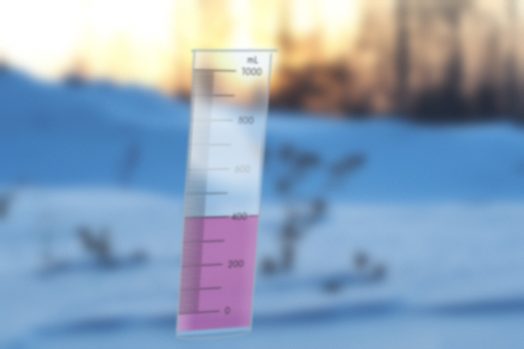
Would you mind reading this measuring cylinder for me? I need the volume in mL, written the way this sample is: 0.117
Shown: 400
